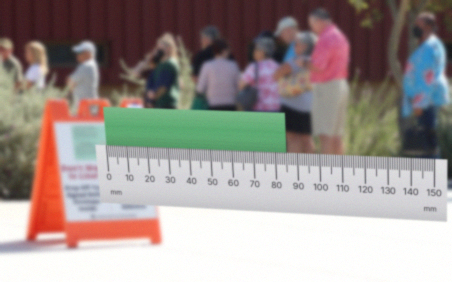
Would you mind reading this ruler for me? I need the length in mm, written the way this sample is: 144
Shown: 85
